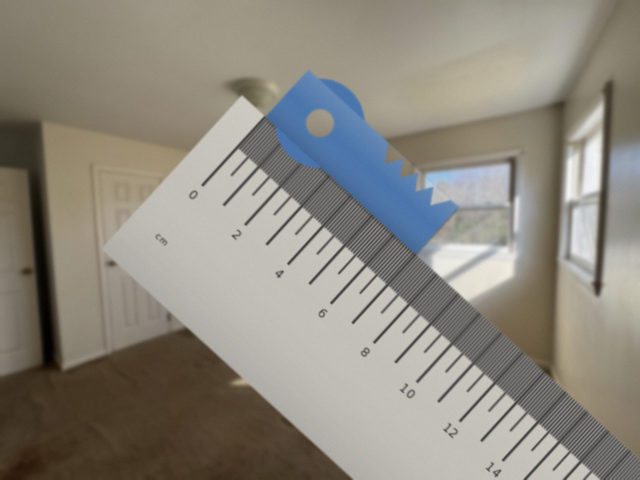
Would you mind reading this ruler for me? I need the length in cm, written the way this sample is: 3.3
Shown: 7
